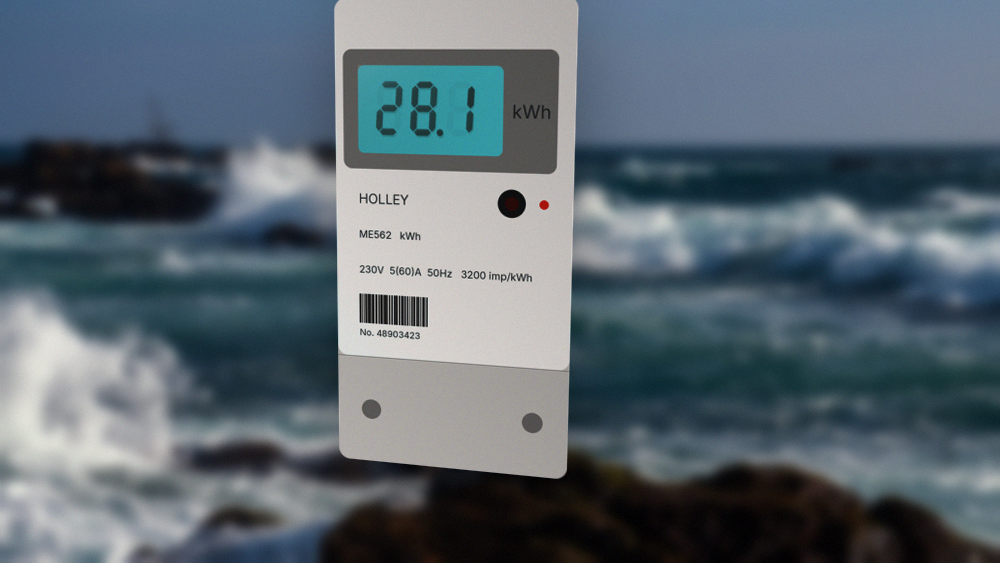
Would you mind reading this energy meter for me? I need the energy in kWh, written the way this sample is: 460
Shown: 28.1
